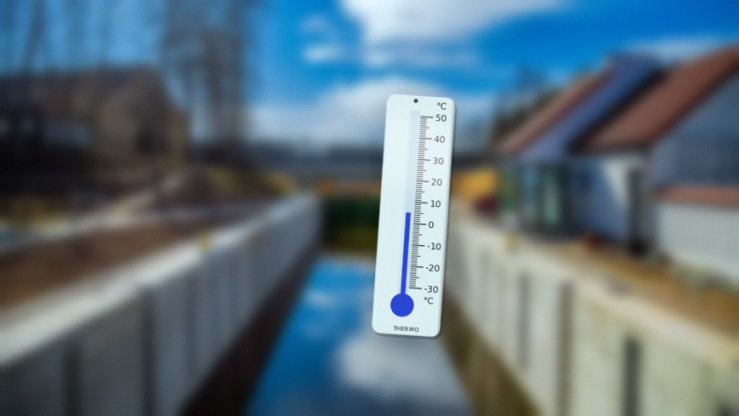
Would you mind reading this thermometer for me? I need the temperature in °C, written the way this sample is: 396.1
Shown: 5
